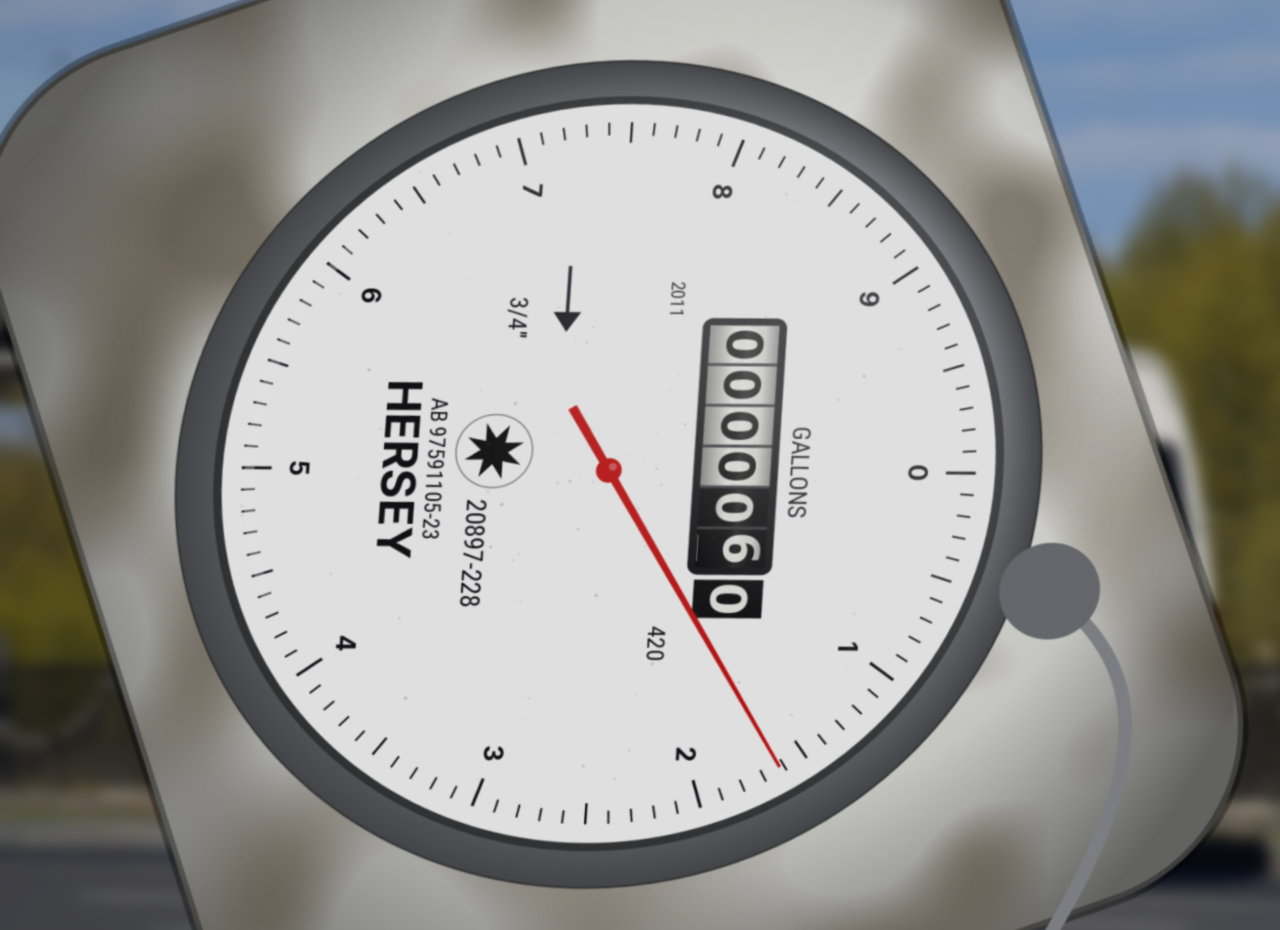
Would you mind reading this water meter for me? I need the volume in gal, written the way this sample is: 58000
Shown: 61.6
